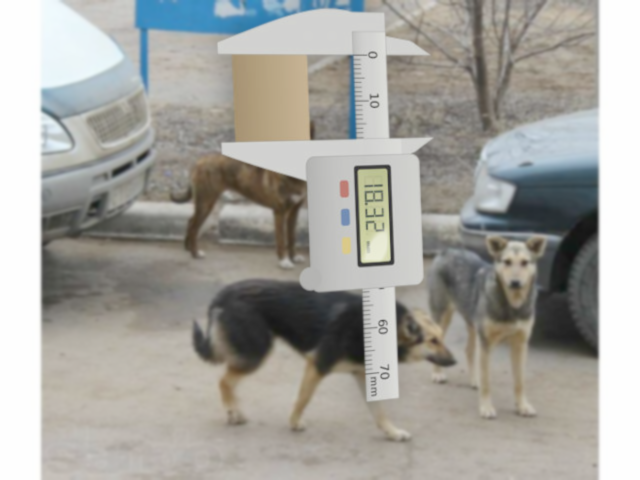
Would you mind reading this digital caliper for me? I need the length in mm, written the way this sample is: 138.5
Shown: 18.32
